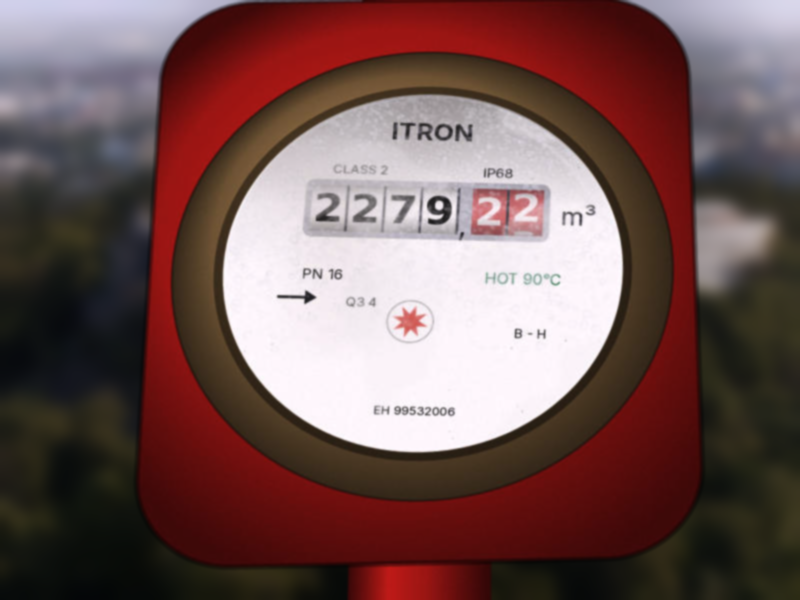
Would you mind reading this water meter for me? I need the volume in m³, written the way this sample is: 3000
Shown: 2279.22
